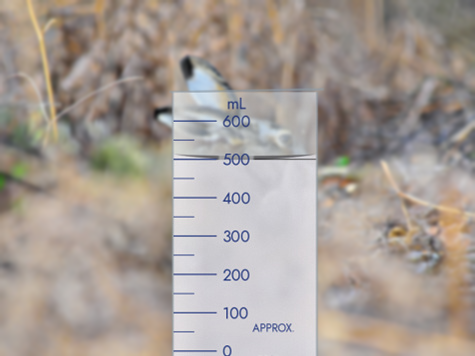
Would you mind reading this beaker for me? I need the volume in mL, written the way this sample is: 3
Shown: 500
